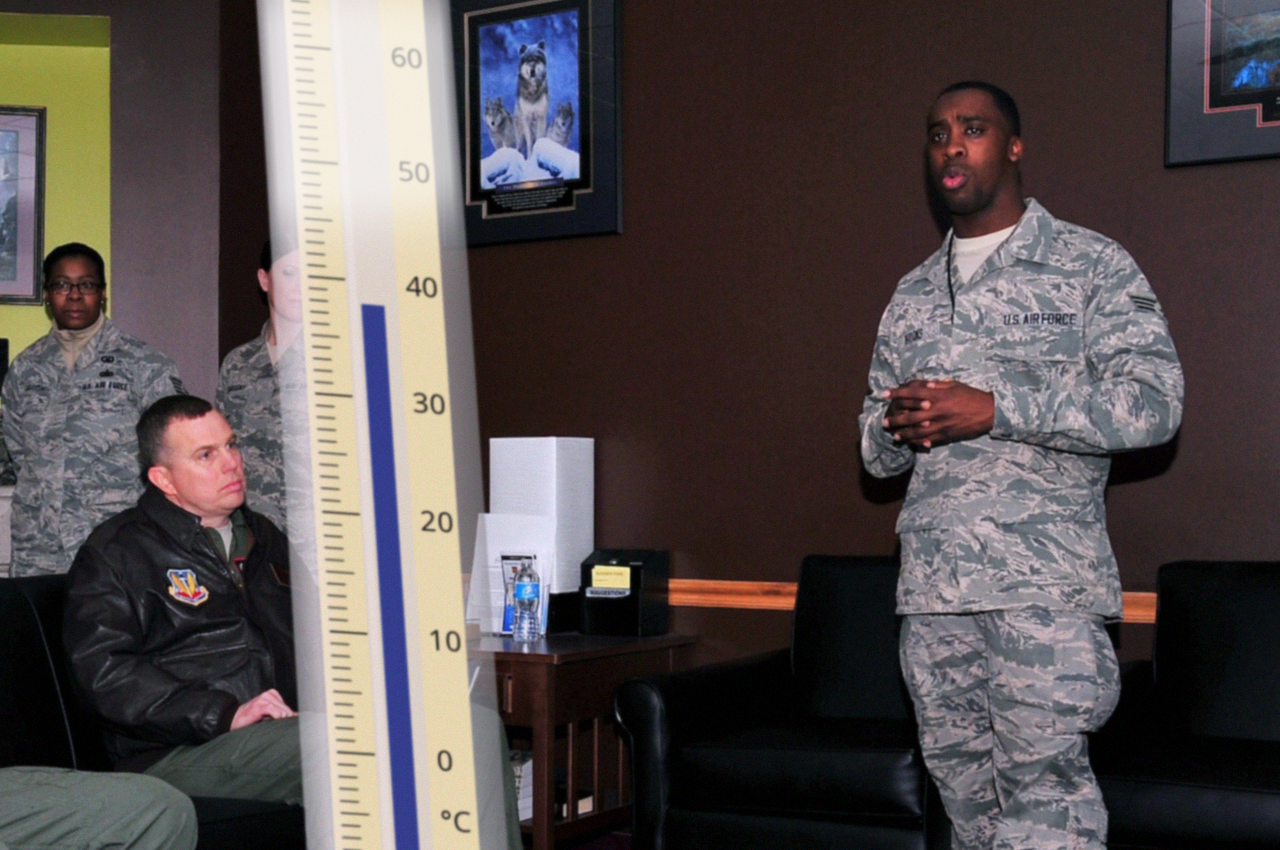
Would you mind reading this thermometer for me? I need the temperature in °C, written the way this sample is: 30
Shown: 38
